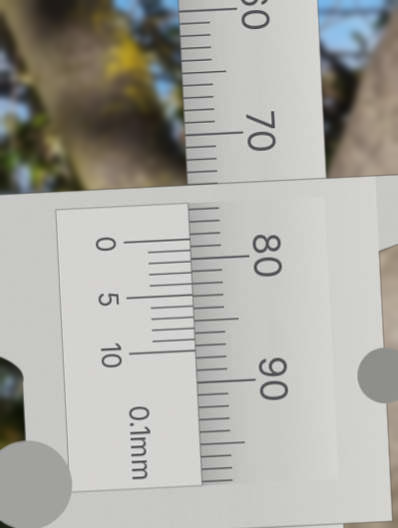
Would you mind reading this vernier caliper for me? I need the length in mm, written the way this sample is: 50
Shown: 78.4
